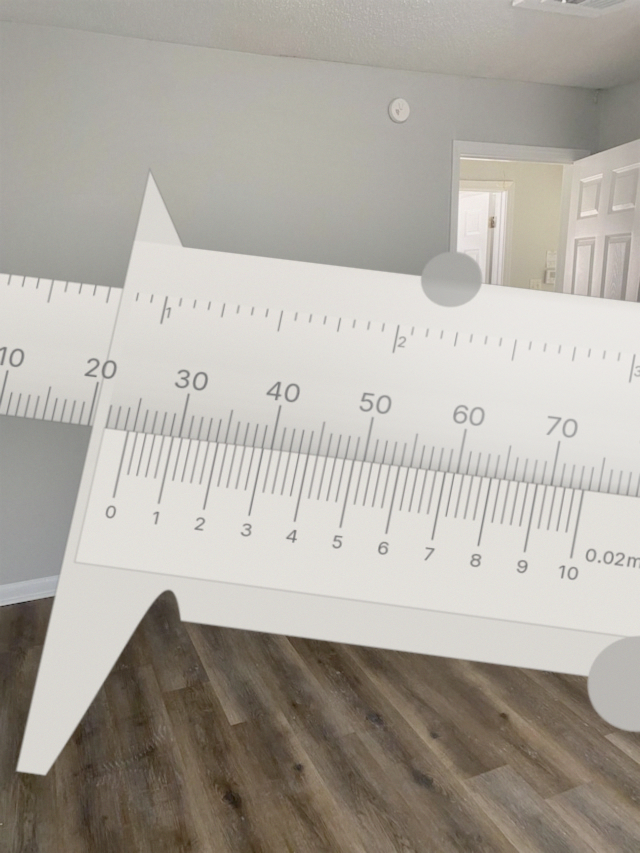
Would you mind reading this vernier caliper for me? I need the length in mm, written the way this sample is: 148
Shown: 24.4
